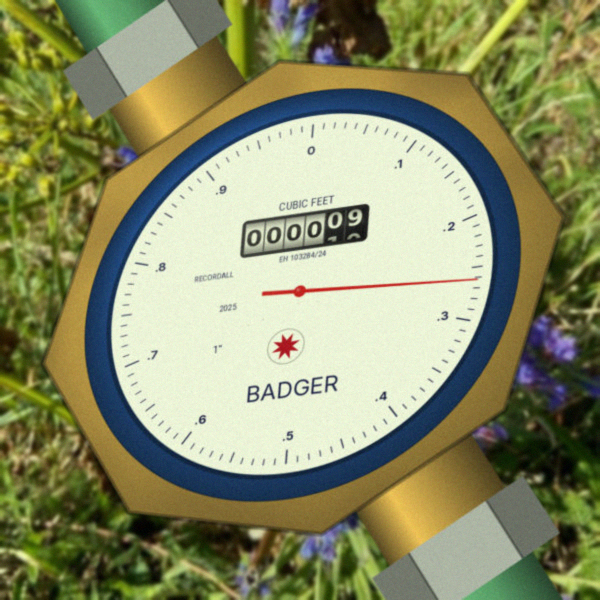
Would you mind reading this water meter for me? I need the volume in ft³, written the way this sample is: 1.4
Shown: 9.26
